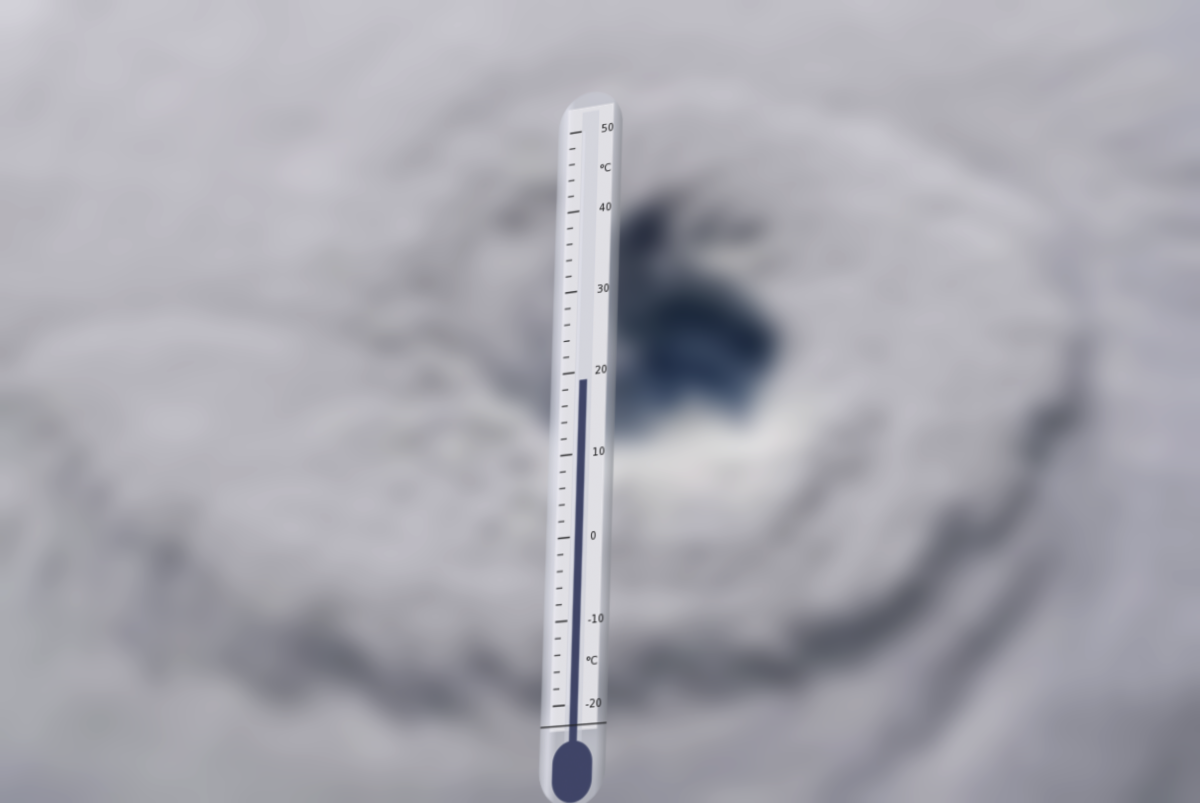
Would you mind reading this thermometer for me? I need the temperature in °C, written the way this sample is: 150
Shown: 19
